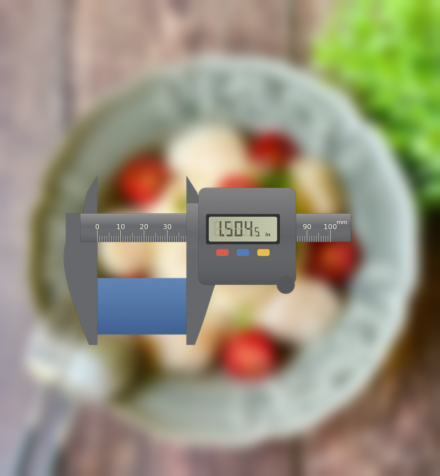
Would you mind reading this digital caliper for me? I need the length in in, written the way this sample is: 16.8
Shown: 1.5045
